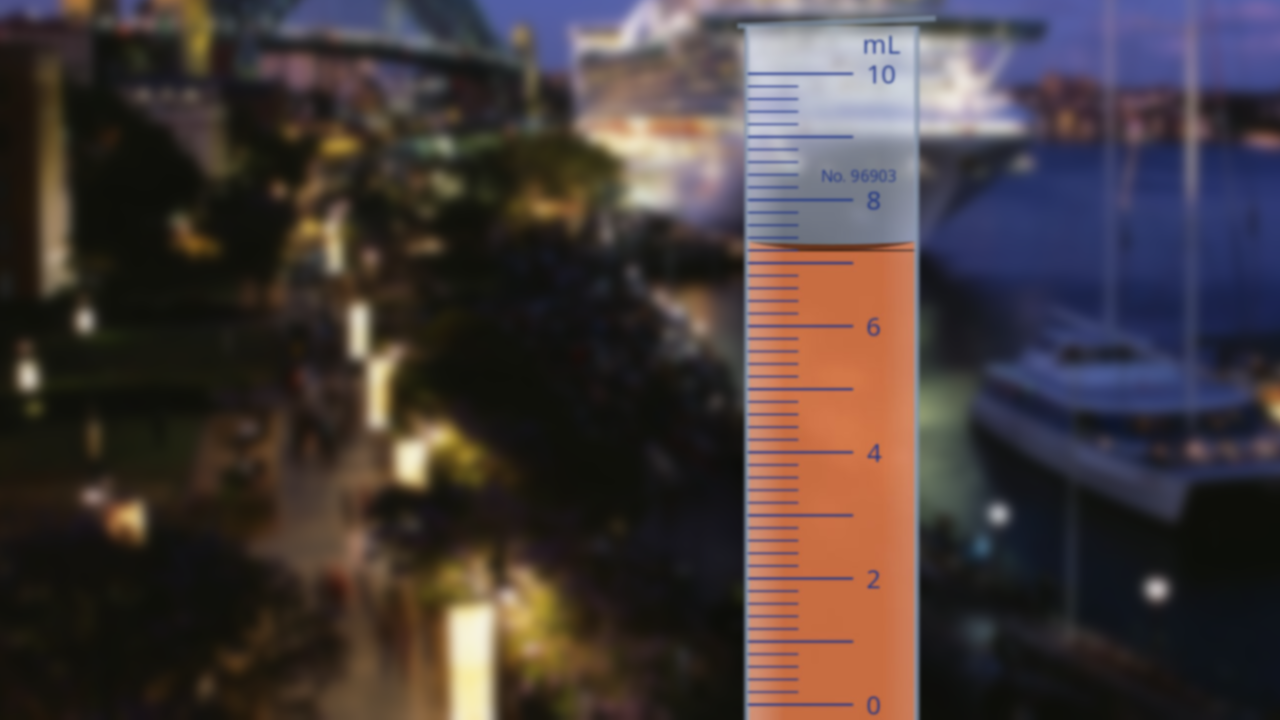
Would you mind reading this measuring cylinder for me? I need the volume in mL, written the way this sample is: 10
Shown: 7.2
